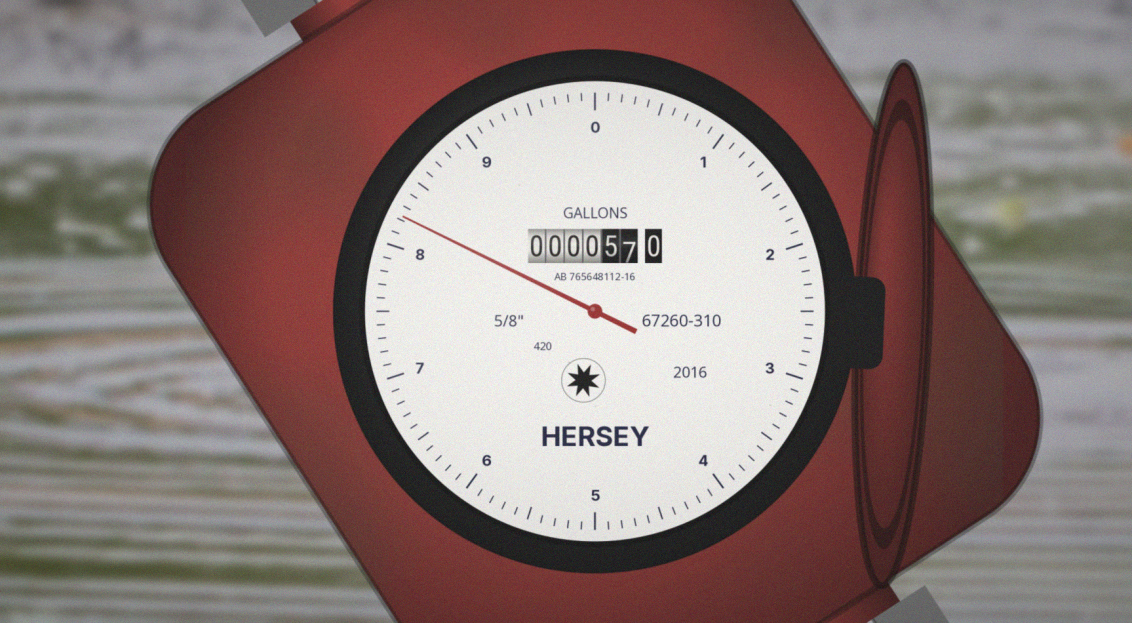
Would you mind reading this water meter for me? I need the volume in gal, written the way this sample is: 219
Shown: 568.2
